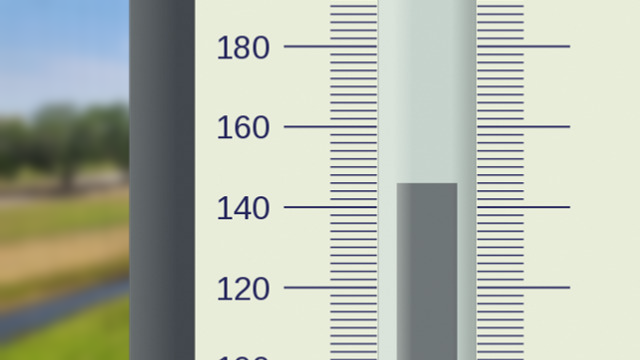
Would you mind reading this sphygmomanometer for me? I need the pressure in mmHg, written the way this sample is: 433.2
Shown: 146
